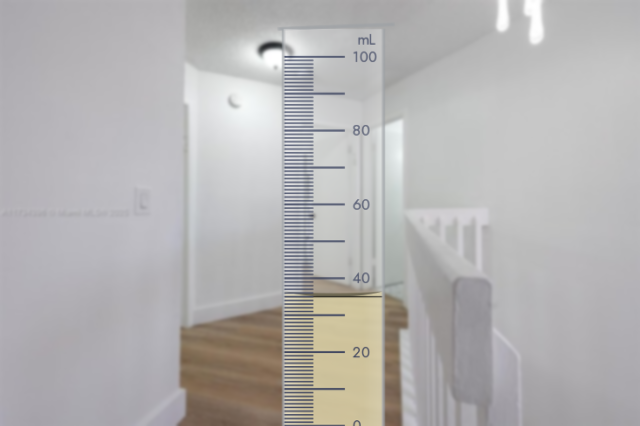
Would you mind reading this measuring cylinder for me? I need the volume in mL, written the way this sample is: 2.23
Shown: 35
